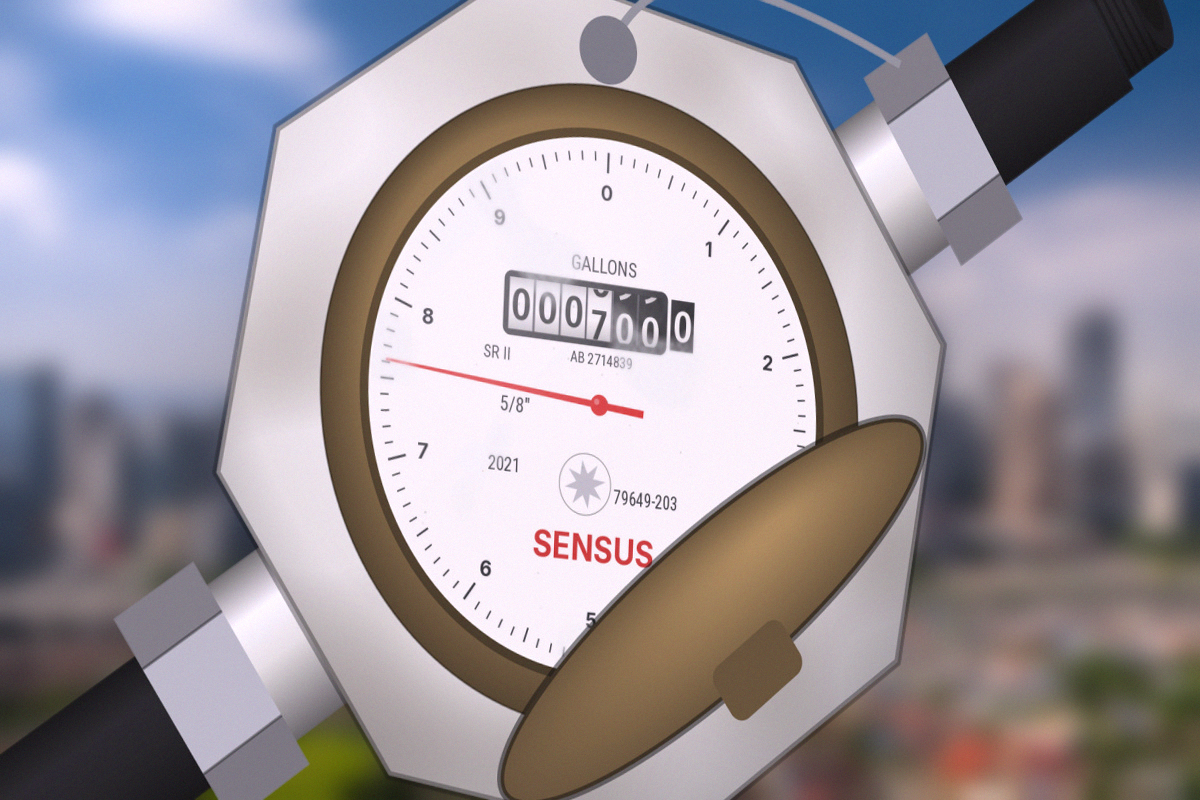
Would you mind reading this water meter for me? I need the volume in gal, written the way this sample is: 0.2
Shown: 6997.6
